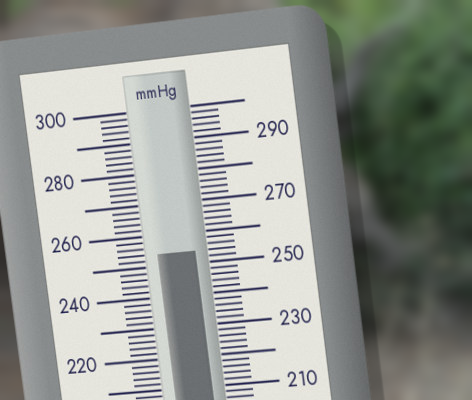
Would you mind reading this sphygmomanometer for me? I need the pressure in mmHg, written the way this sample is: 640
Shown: 254
